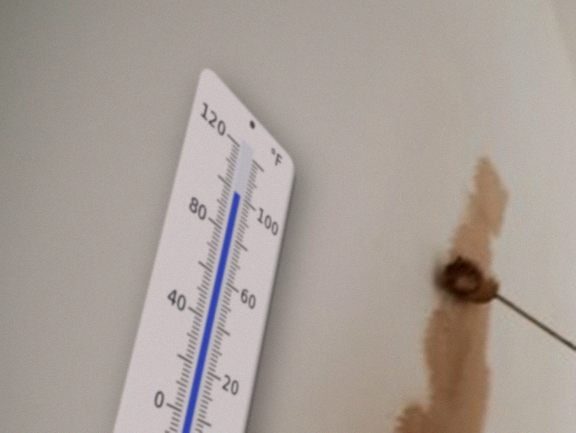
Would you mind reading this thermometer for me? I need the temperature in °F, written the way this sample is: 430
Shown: 100
